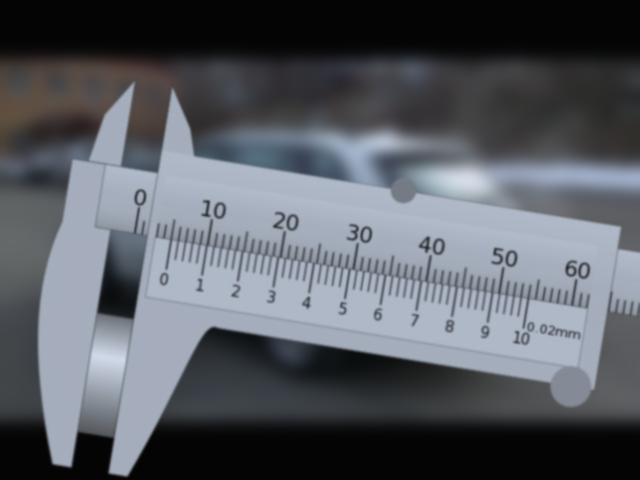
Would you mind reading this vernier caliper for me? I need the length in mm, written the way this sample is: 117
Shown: 5.0
